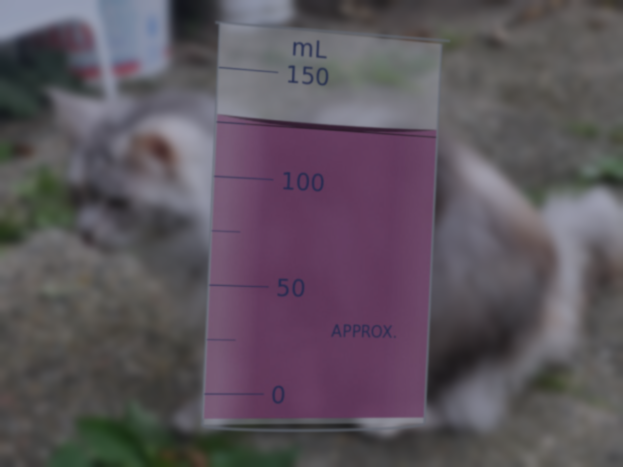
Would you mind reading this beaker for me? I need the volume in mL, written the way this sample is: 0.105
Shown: 125
